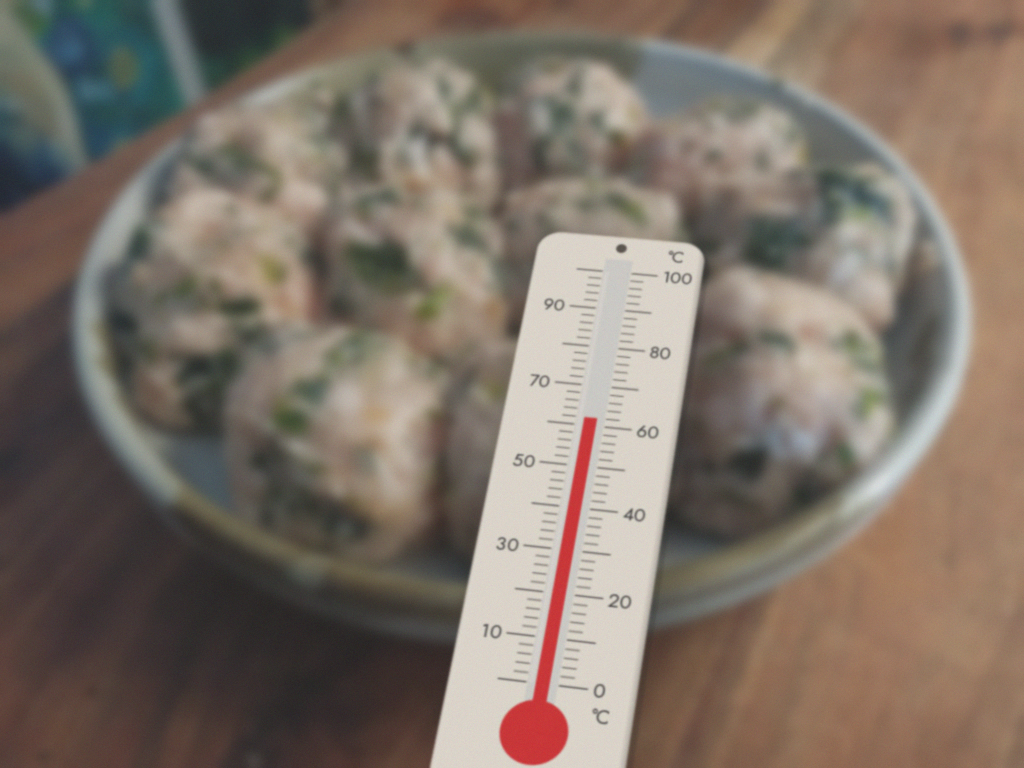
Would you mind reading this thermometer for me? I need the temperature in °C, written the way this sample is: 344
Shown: 62
